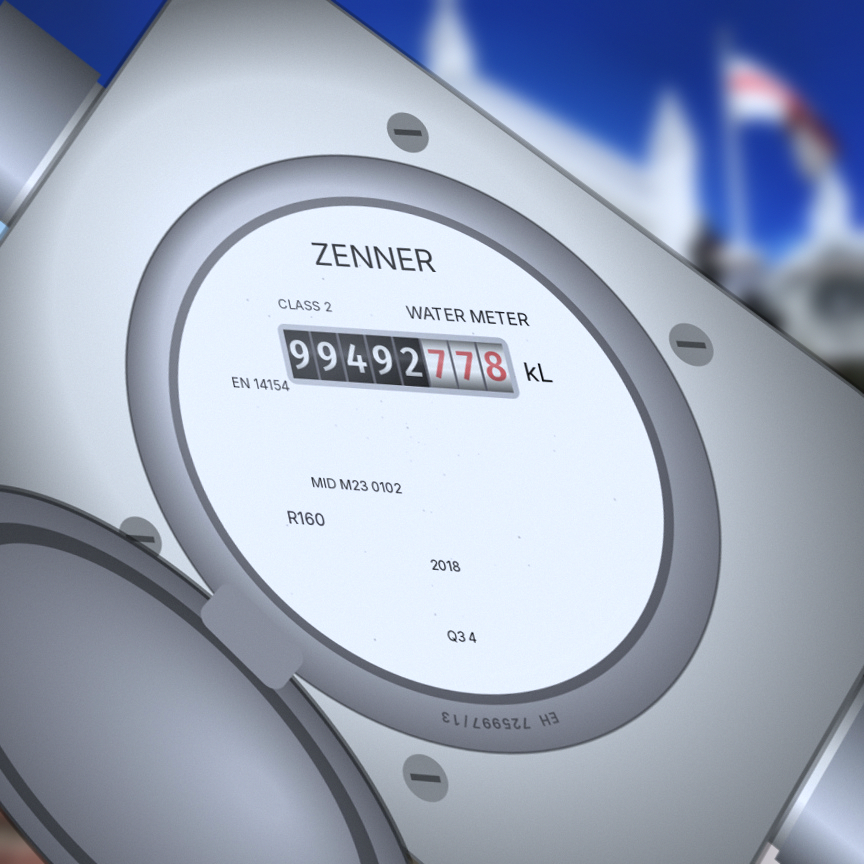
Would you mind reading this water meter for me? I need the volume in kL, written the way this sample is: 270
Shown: 99492.778
